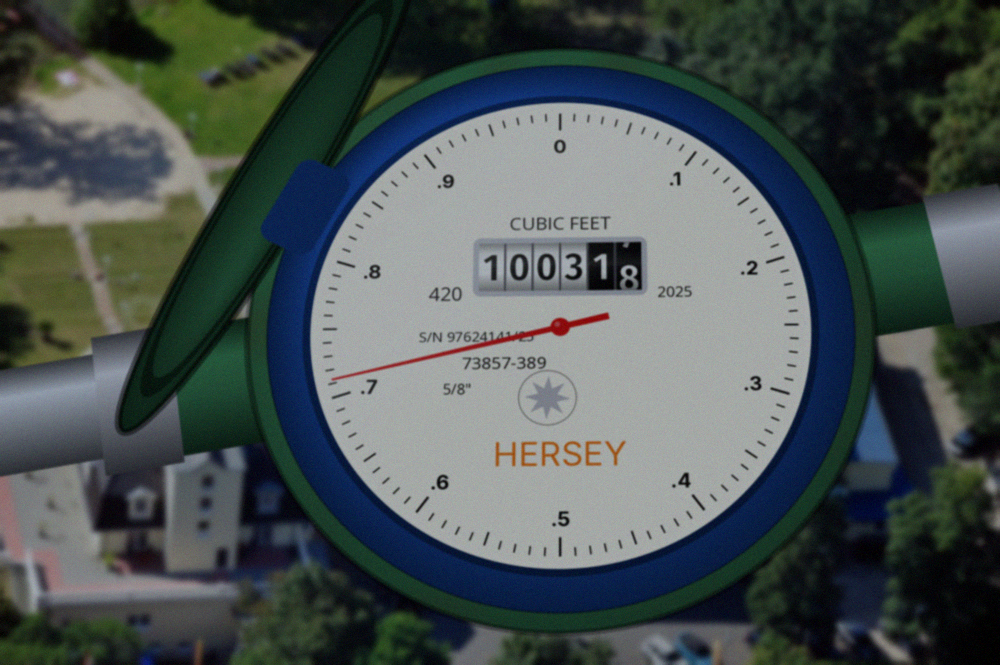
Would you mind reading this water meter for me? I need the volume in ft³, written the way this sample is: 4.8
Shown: 100317.71
